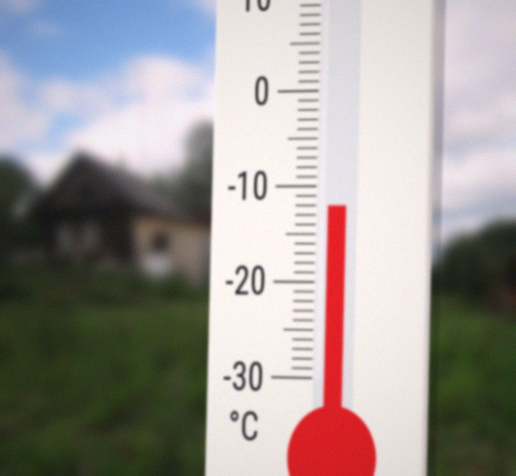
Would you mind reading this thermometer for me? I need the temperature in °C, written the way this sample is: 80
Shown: -12
